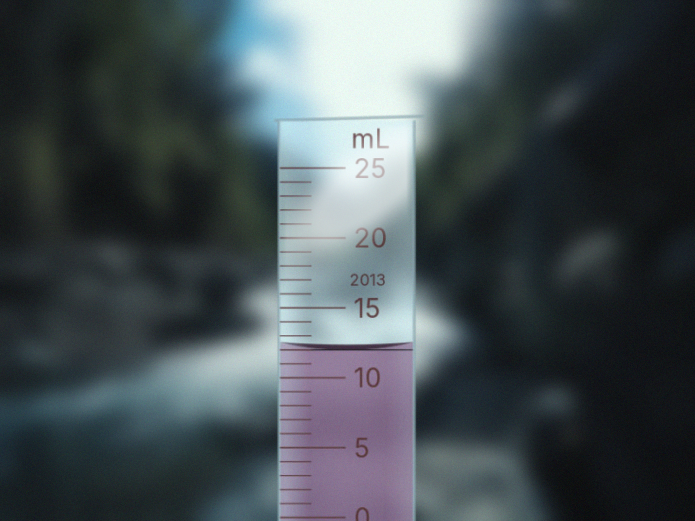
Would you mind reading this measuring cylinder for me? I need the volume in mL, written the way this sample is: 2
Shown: 12
